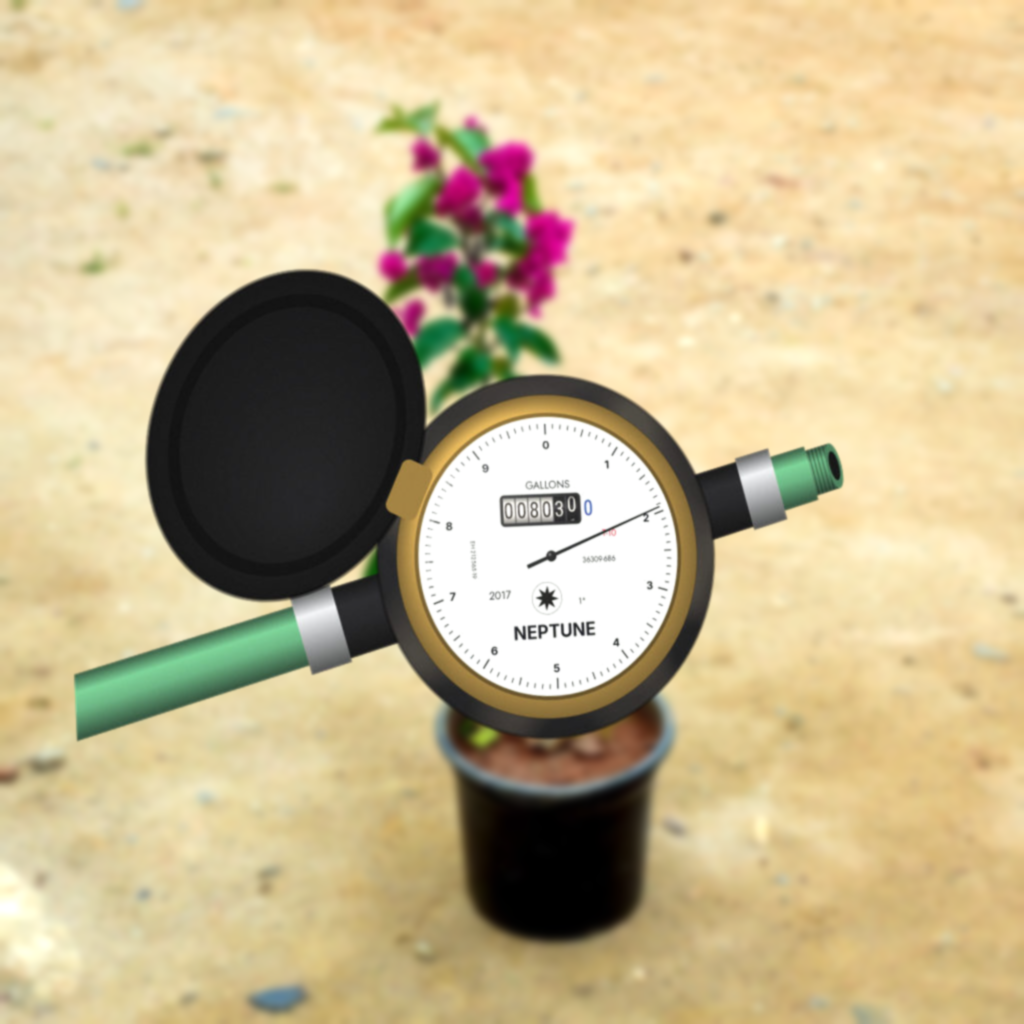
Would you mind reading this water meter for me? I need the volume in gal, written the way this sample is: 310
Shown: 80301.9
